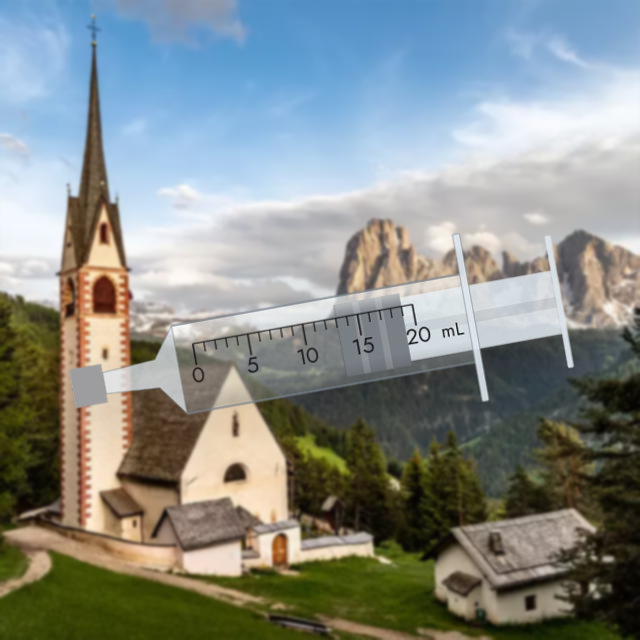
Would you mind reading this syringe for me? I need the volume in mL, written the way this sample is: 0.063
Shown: 13
